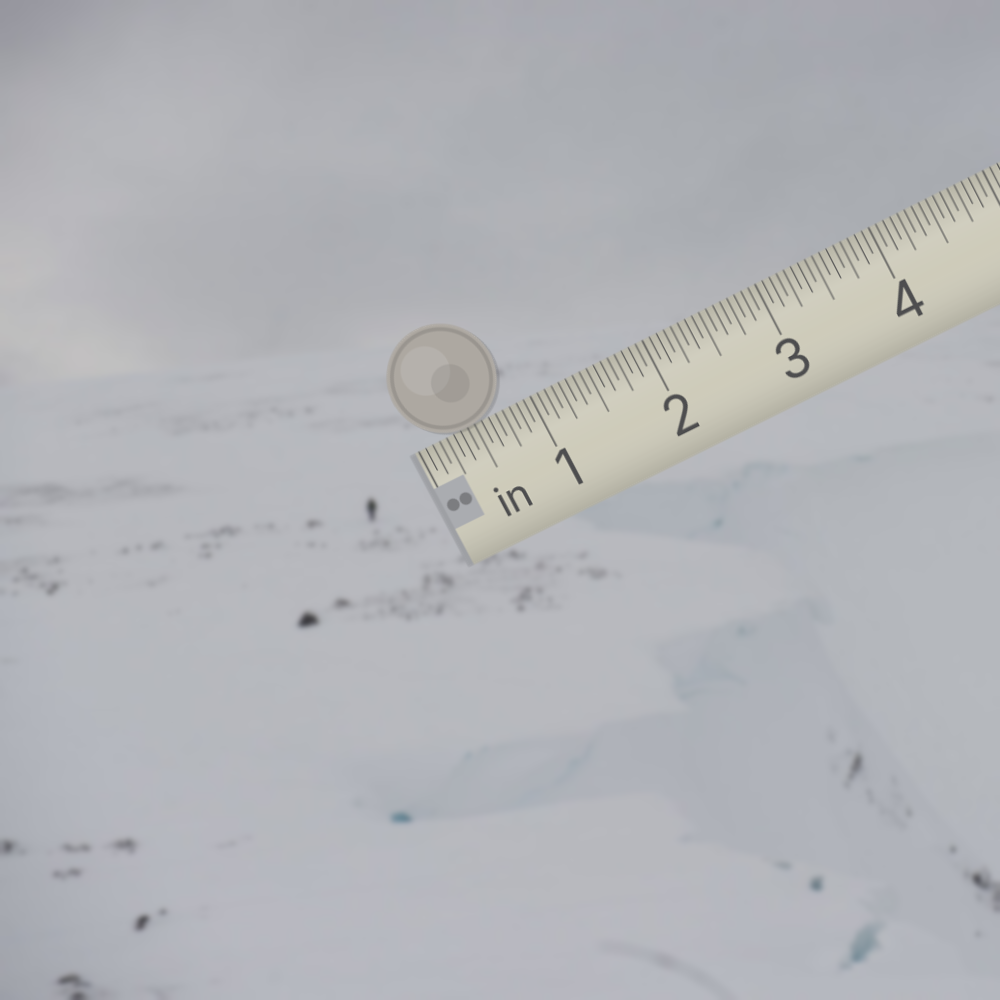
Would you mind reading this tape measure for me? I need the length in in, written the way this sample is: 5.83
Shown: 0.875
